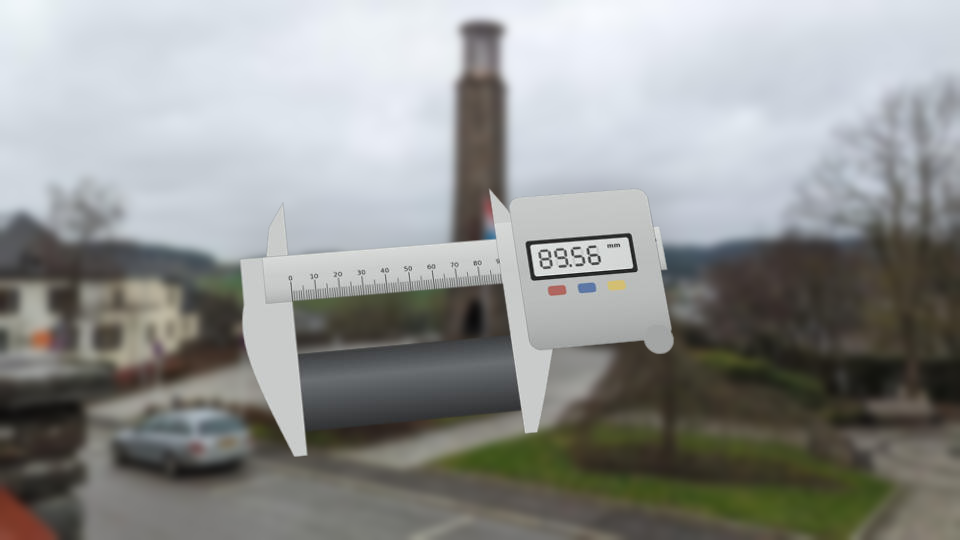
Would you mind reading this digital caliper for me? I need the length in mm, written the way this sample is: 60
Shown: 89.56
